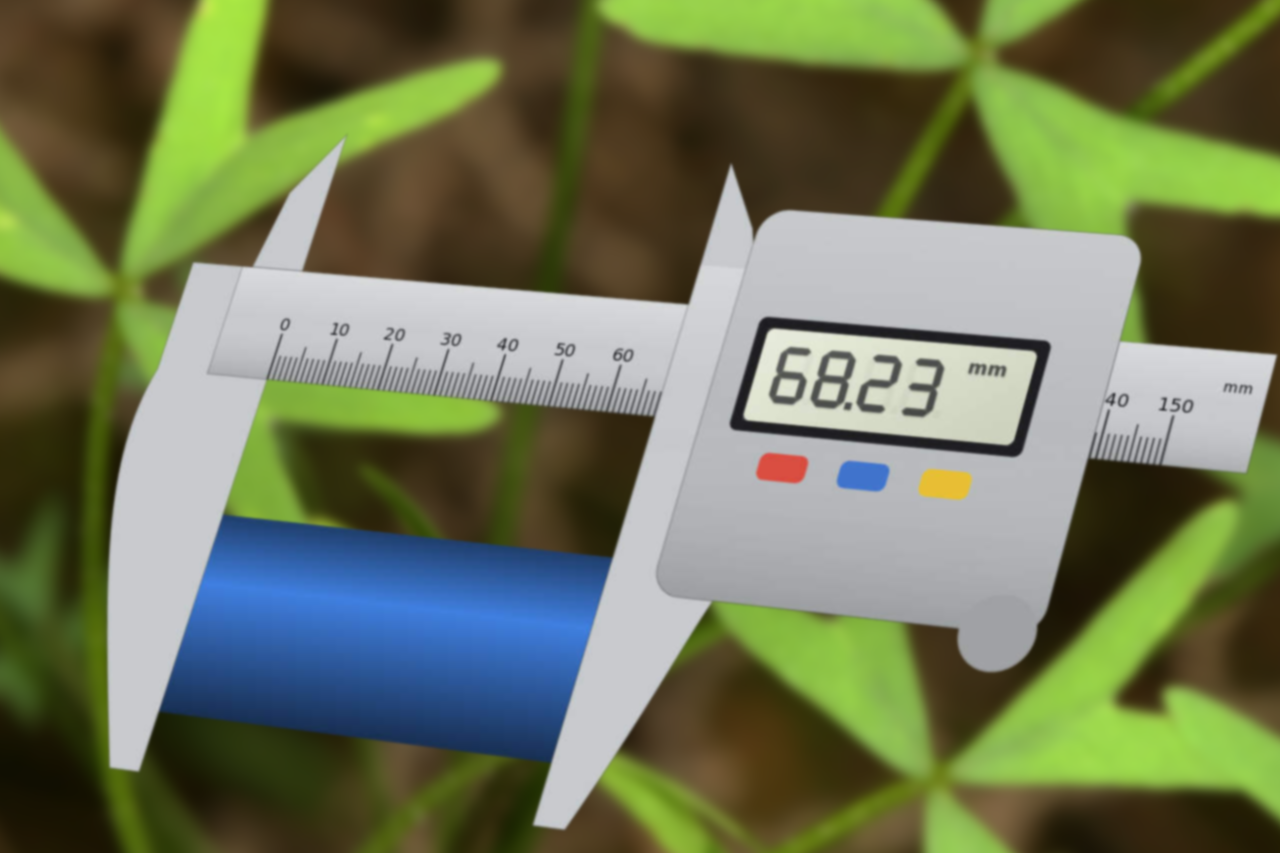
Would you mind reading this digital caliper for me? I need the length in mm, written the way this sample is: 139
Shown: 68.23
